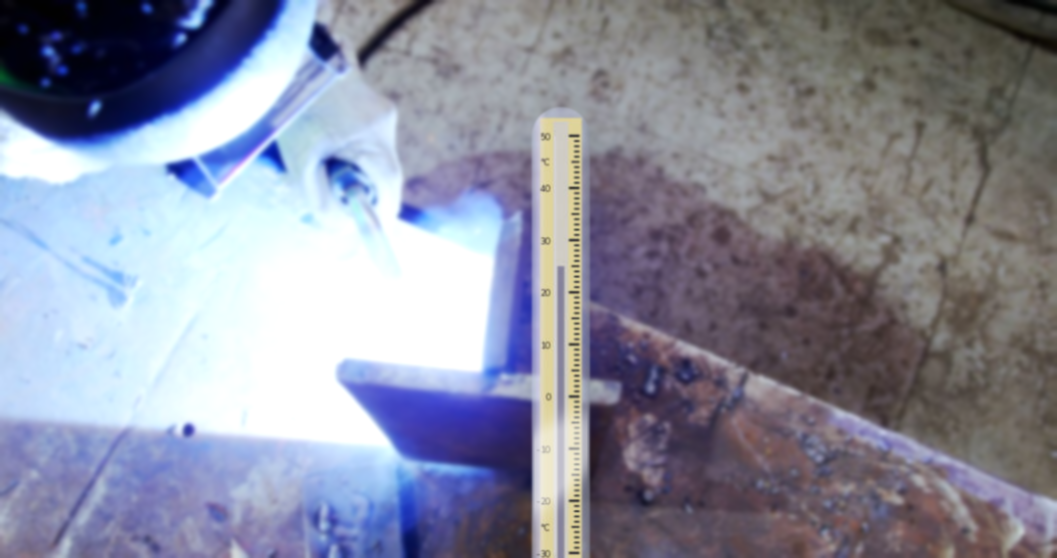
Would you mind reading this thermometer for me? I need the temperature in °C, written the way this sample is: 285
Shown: 25
